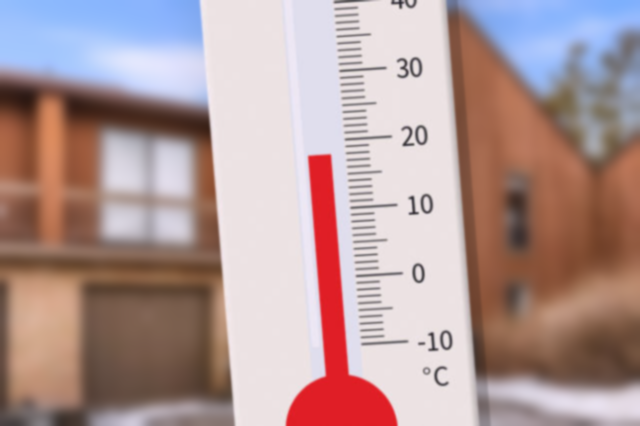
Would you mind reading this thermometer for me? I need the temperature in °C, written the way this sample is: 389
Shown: 18
